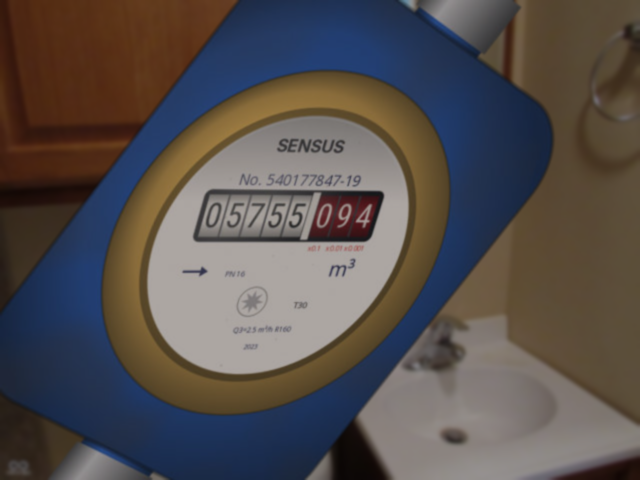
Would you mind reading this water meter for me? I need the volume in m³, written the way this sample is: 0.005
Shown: 5755.094
